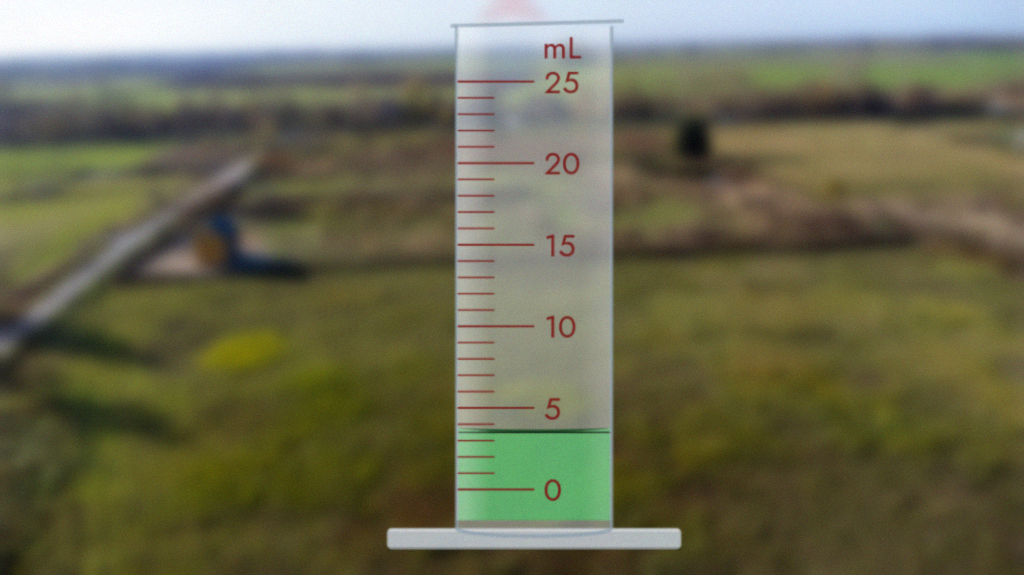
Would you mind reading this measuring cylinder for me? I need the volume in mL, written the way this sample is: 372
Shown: 3.5
